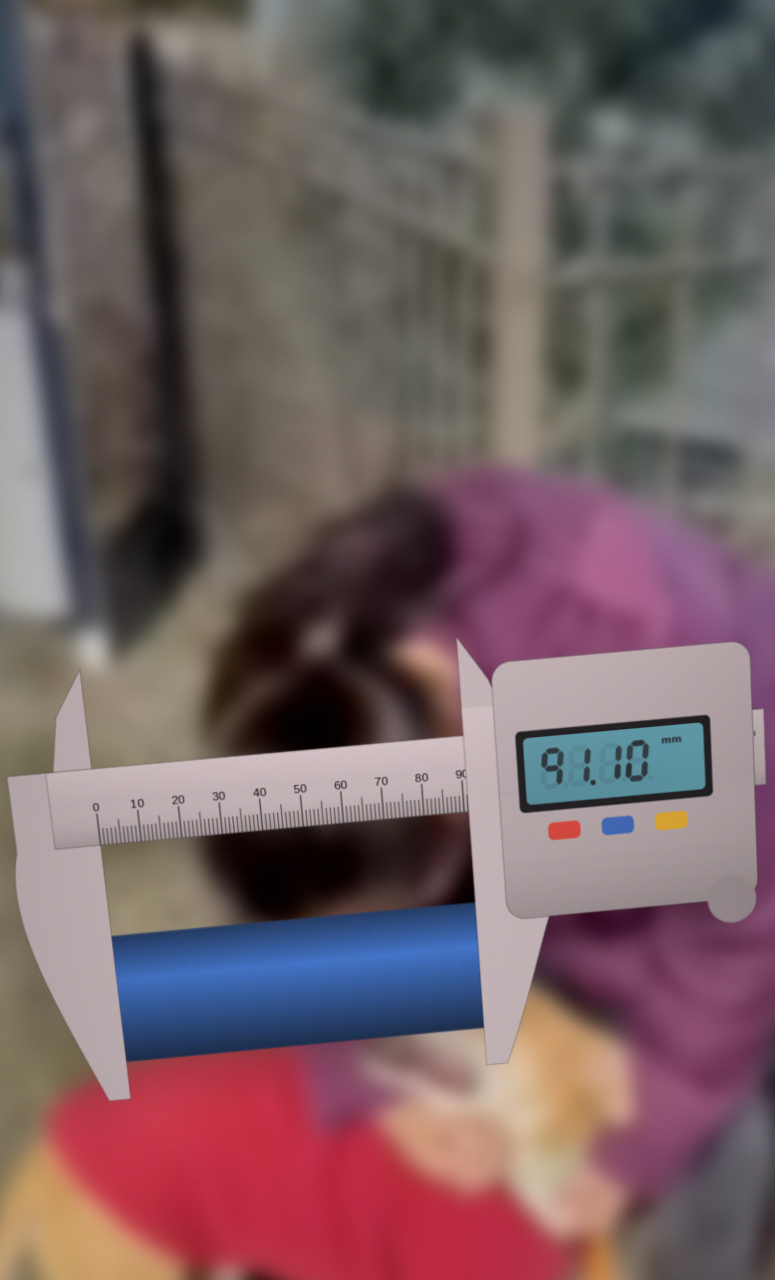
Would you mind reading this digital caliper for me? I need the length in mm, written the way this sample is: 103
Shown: 91.10
